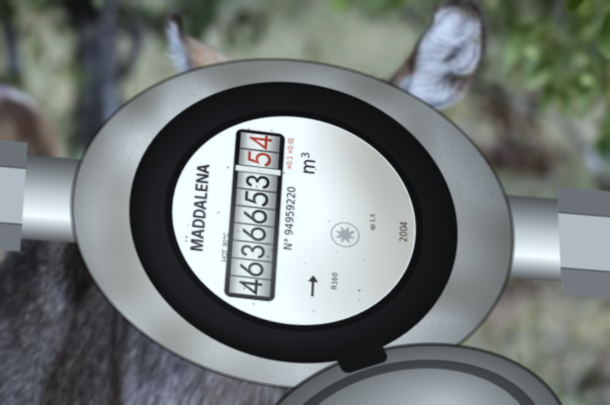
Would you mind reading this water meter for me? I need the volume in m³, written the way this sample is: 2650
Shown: 4636653.54
